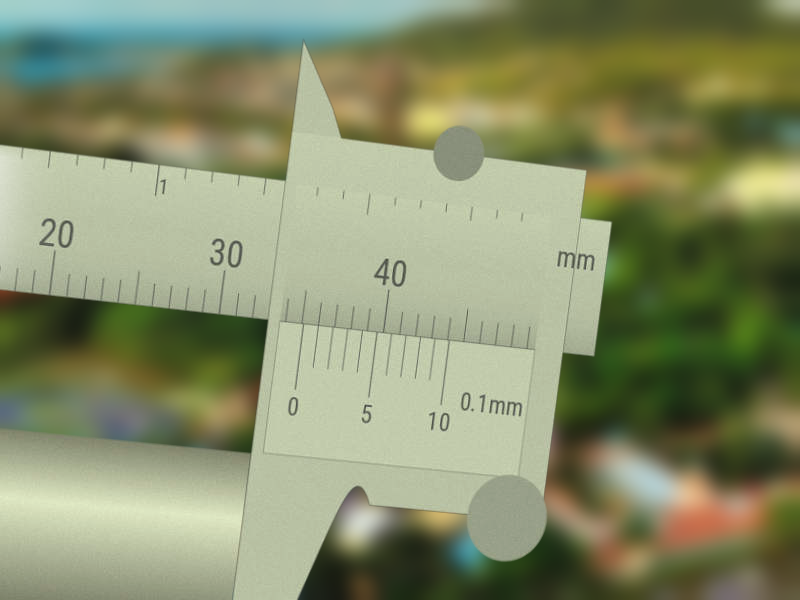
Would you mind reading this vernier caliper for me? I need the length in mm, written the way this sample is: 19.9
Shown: 35.1
